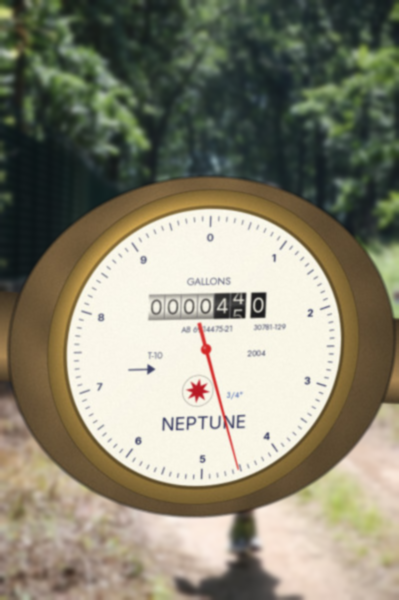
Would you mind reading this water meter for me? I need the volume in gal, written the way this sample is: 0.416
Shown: 444.5
